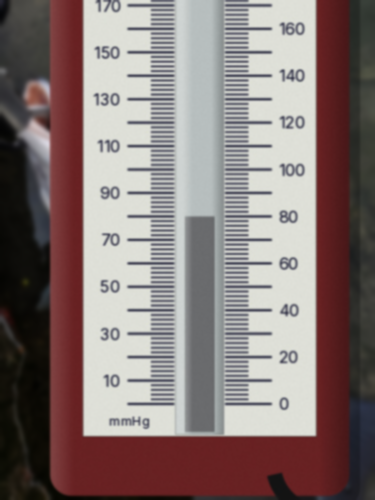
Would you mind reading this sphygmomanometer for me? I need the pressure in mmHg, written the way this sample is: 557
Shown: 80
